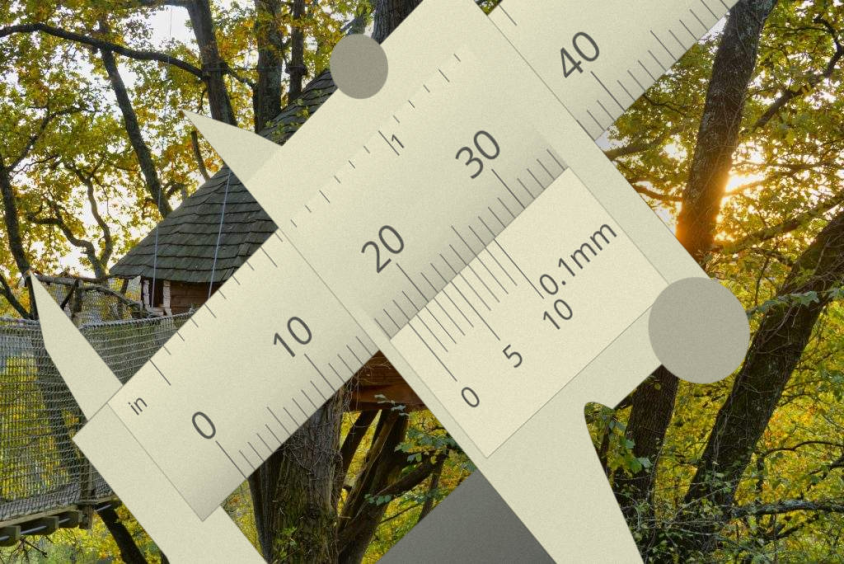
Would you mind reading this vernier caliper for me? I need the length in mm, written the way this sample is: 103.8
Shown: 17.8
